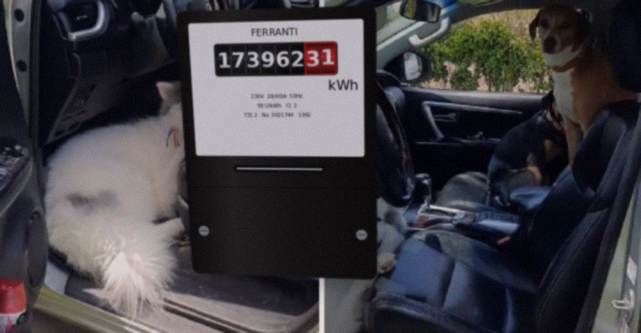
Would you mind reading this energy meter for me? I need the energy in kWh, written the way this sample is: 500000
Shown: 173962.31
